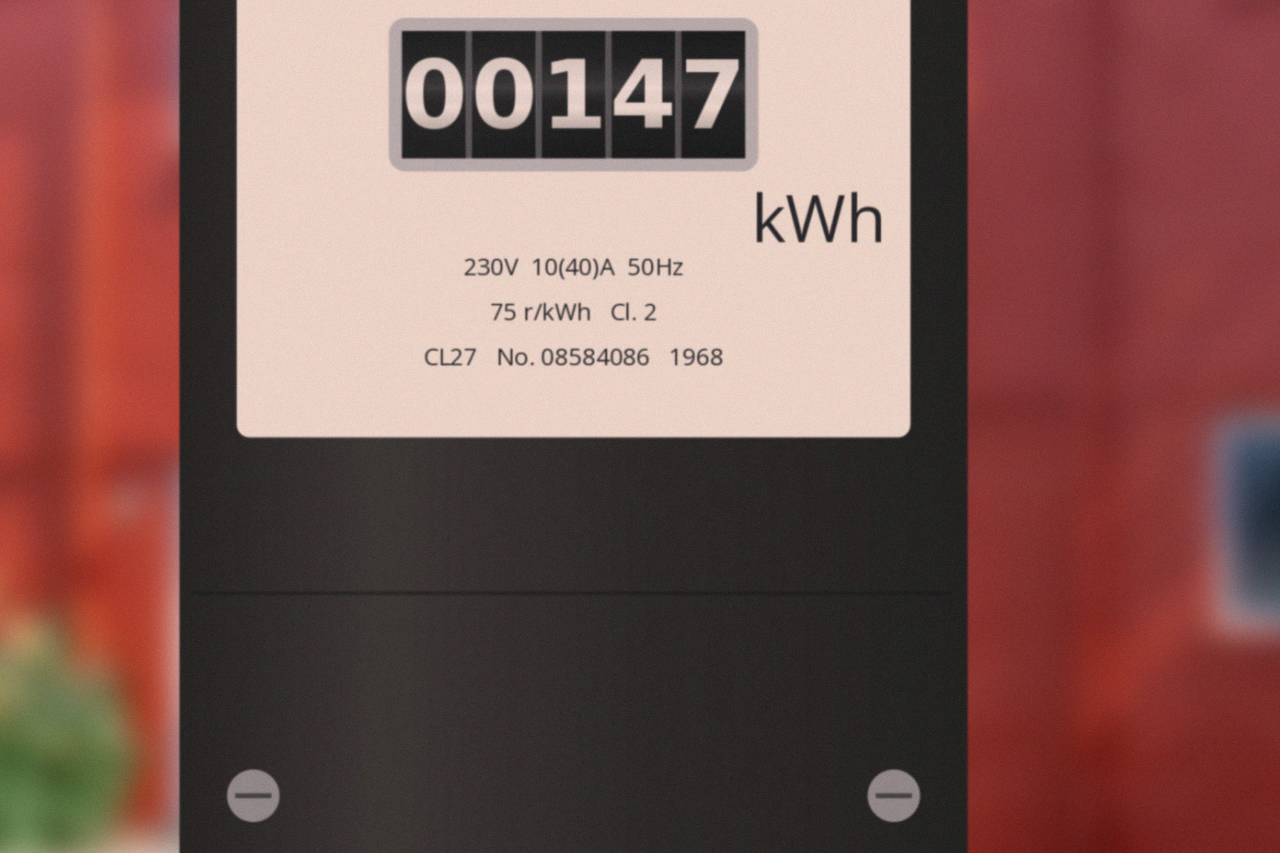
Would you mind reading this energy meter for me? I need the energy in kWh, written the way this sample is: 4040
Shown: 147
